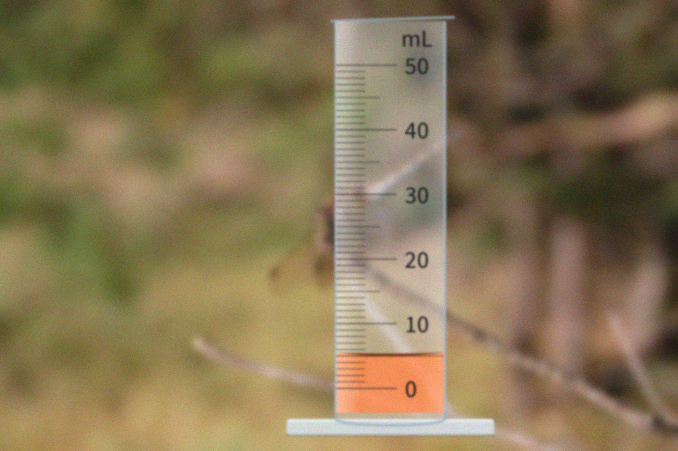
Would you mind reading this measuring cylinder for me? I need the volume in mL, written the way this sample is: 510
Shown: 5
